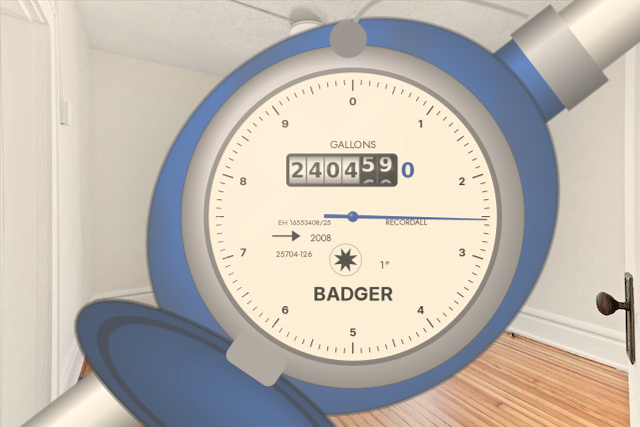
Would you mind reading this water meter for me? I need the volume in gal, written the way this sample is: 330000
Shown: 2404592.5
